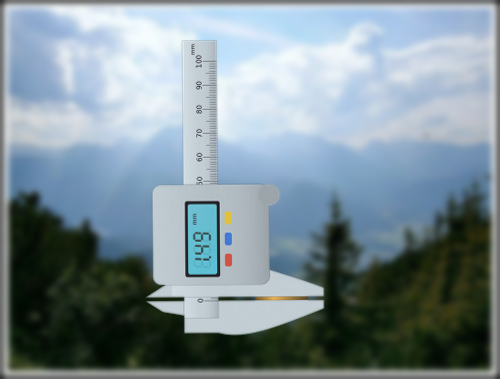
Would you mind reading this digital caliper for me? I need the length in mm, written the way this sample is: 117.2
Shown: 1.49
